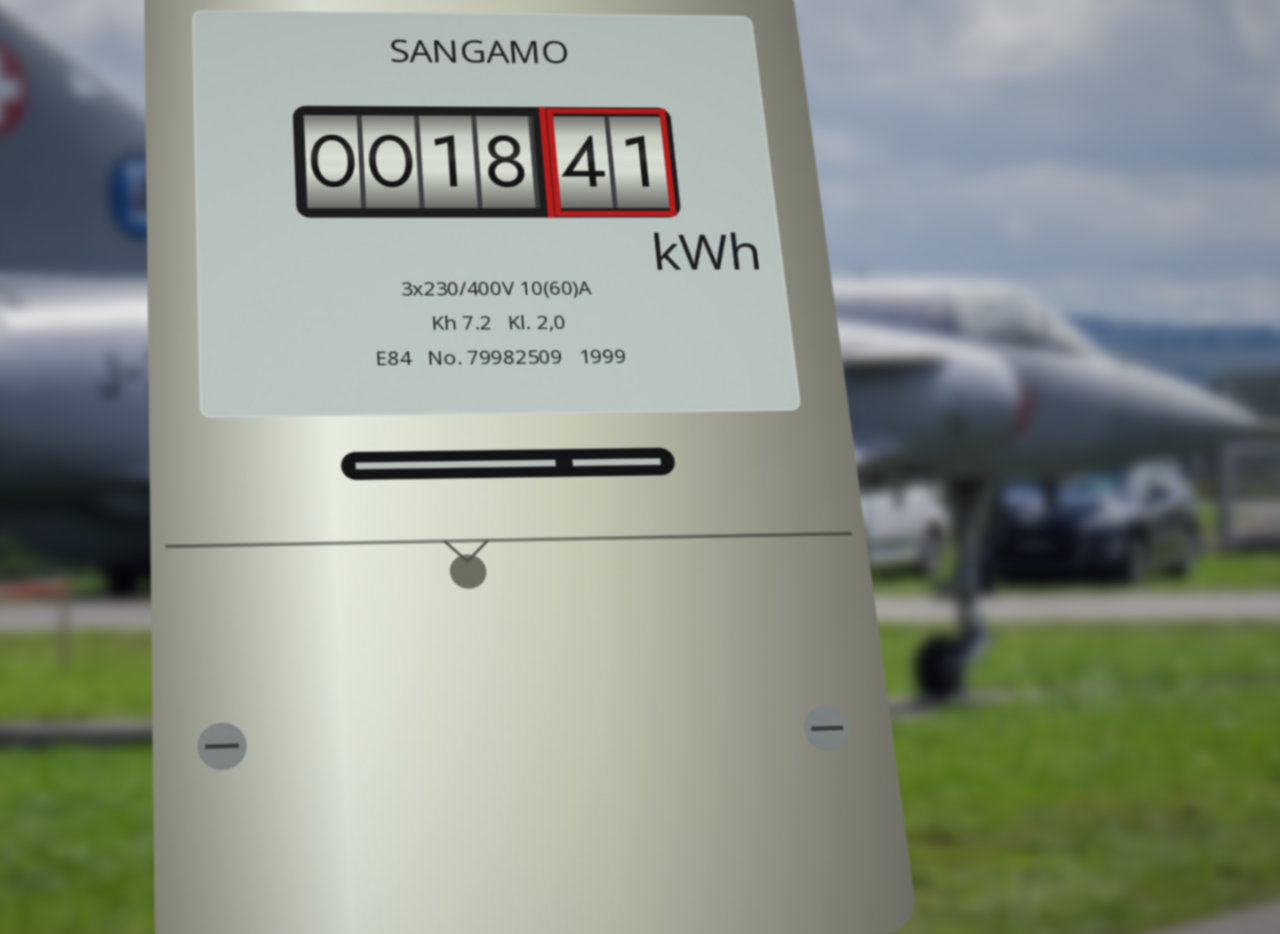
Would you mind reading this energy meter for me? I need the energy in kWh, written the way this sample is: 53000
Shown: 18.41
